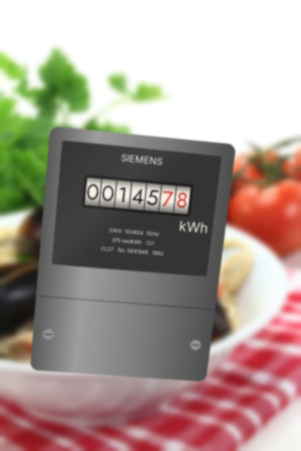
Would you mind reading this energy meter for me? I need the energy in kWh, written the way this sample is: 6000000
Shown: 145.78
